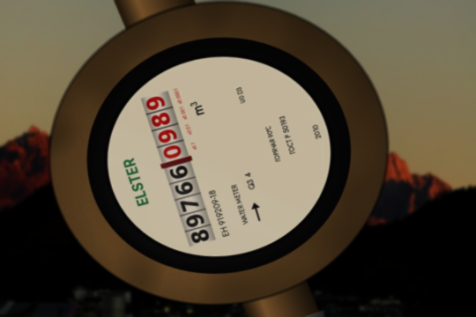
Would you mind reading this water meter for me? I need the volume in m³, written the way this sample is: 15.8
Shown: 89766.0989
